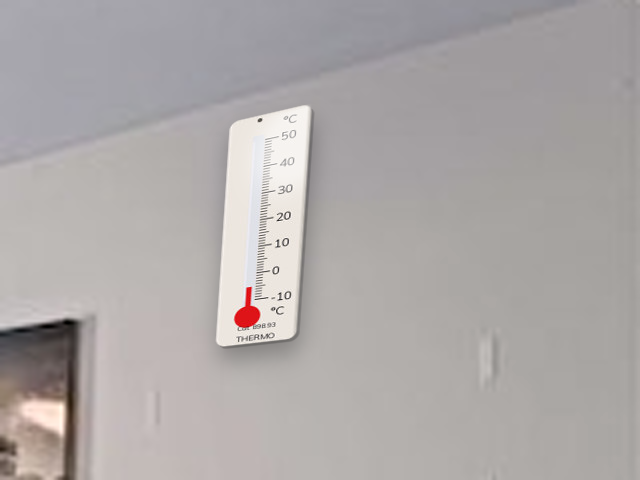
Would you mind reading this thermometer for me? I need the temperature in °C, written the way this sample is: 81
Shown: -5
